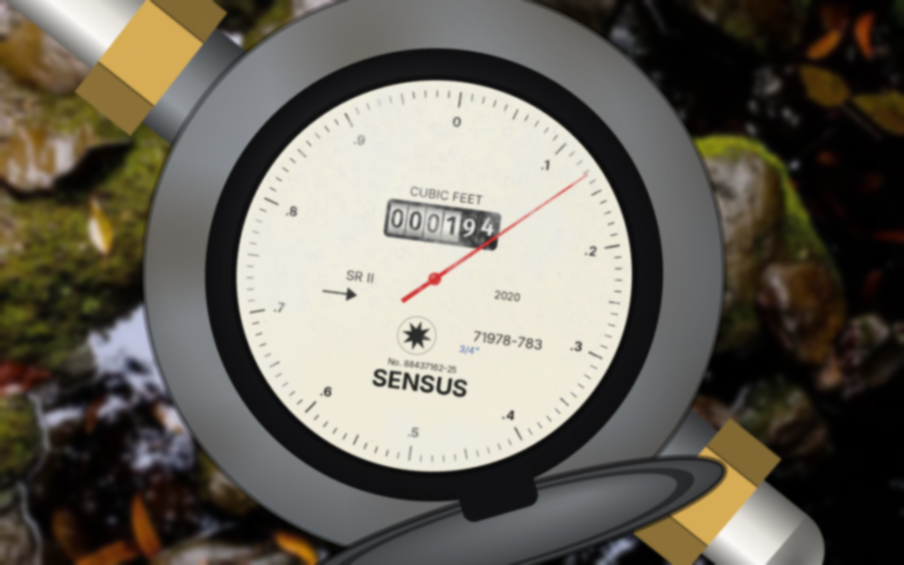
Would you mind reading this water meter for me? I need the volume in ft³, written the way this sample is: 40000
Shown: 194.13
